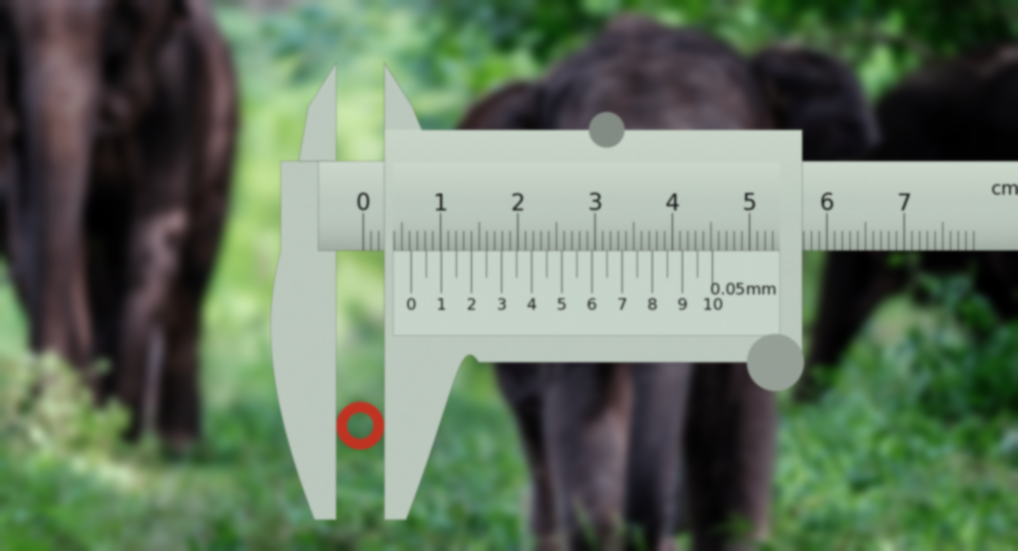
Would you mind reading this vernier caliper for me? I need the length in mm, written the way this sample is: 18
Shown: 6.2
